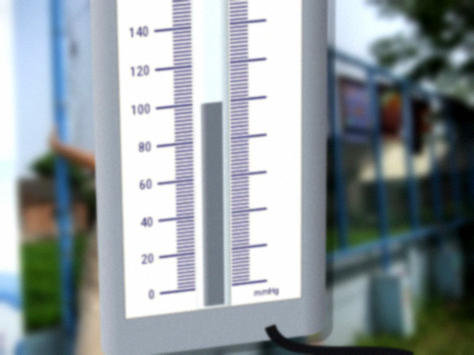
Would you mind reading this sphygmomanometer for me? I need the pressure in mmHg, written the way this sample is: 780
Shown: 100
